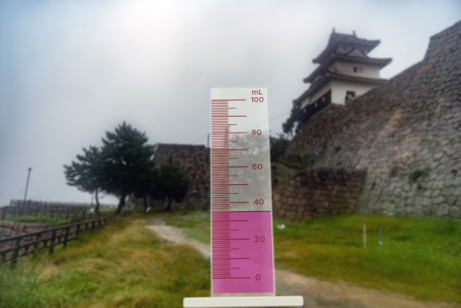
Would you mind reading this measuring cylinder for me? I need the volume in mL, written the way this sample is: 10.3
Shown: 35
